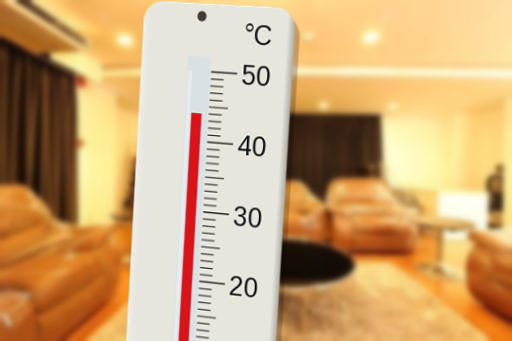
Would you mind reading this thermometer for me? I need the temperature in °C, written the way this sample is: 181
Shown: 44
